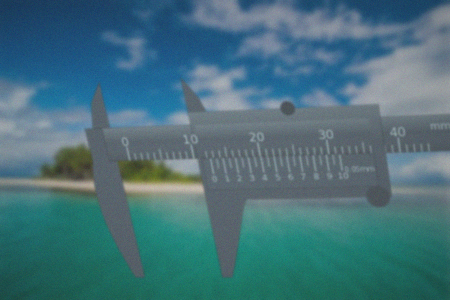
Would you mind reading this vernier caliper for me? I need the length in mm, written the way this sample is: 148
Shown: 12.5
